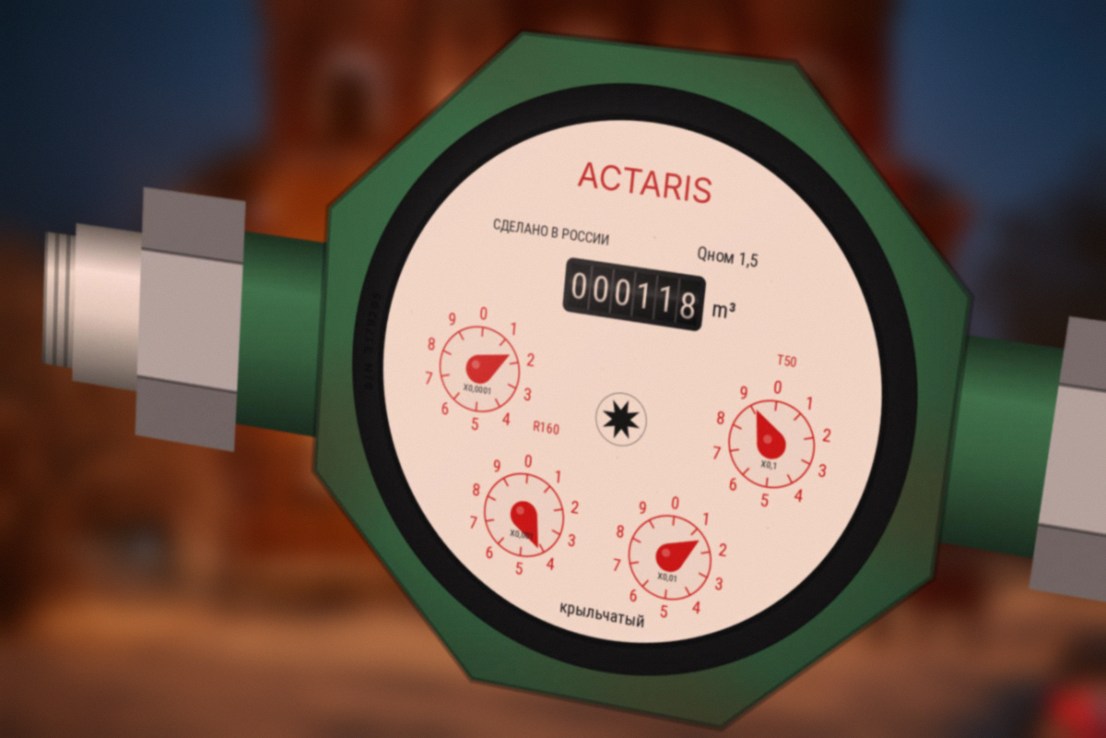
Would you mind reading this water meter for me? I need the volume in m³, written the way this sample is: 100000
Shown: 117.9141
